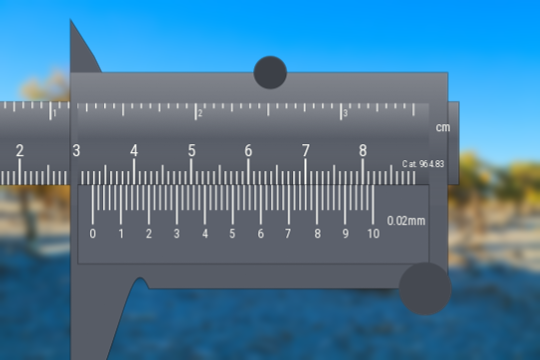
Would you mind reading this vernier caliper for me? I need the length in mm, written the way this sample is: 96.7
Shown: 32.8
